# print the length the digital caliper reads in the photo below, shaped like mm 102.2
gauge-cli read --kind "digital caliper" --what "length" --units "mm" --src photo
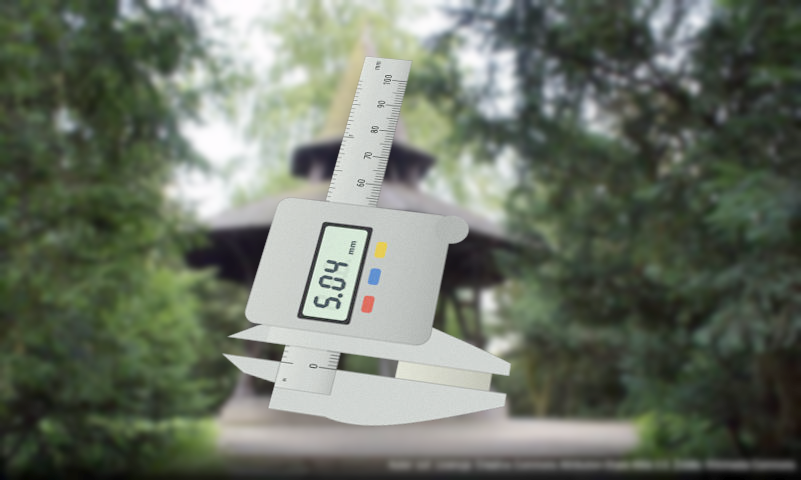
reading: mm 5.04
